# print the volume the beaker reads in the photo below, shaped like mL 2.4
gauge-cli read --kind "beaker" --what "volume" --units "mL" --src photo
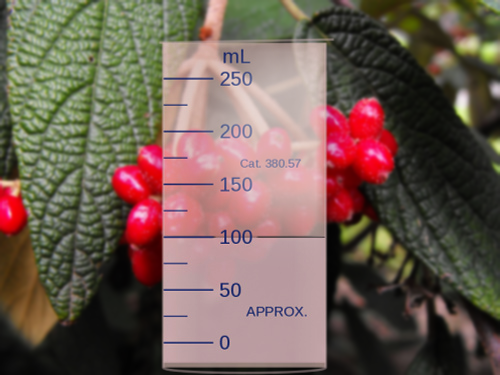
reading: mL 100
